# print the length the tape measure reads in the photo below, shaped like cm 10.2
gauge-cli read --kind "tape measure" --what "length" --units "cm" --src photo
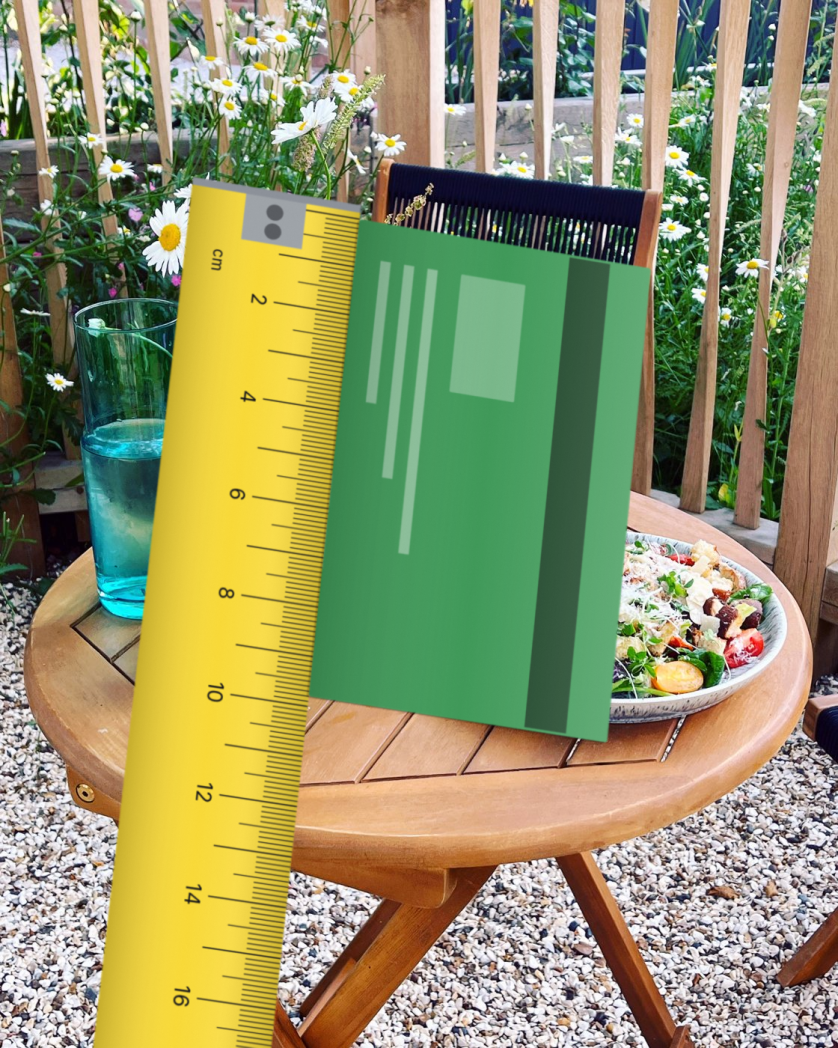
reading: cm 9.8
